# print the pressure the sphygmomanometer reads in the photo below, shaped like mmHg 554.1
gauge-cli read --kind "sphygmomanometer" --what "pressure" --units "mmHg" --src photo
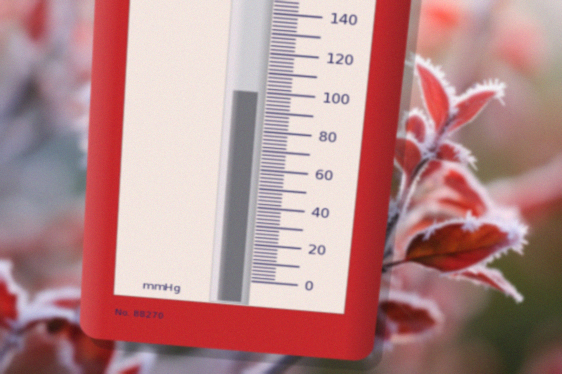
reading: mmHg 100
